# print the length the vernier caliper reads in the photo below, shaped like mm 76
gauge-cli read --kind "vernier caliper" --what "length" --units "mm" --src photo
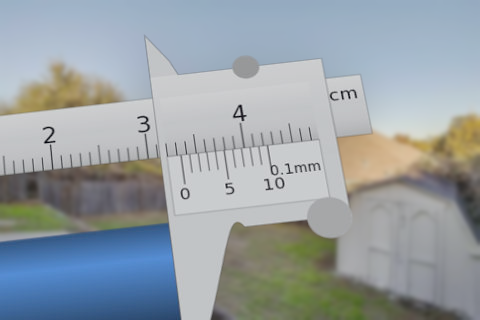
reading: mm 33.4
